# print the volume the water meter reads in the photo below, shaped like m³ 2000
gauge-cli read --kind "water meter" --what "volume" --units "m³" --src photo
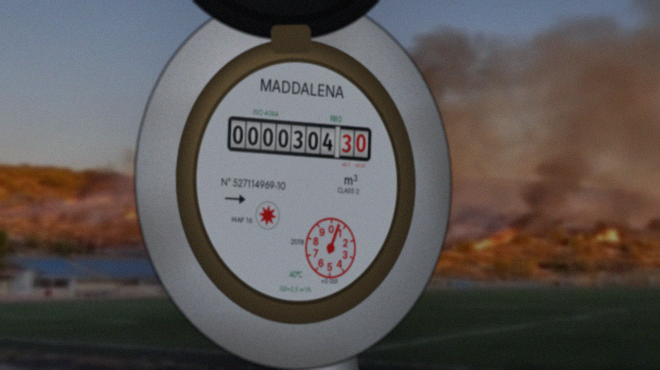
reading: m³ 304.300
